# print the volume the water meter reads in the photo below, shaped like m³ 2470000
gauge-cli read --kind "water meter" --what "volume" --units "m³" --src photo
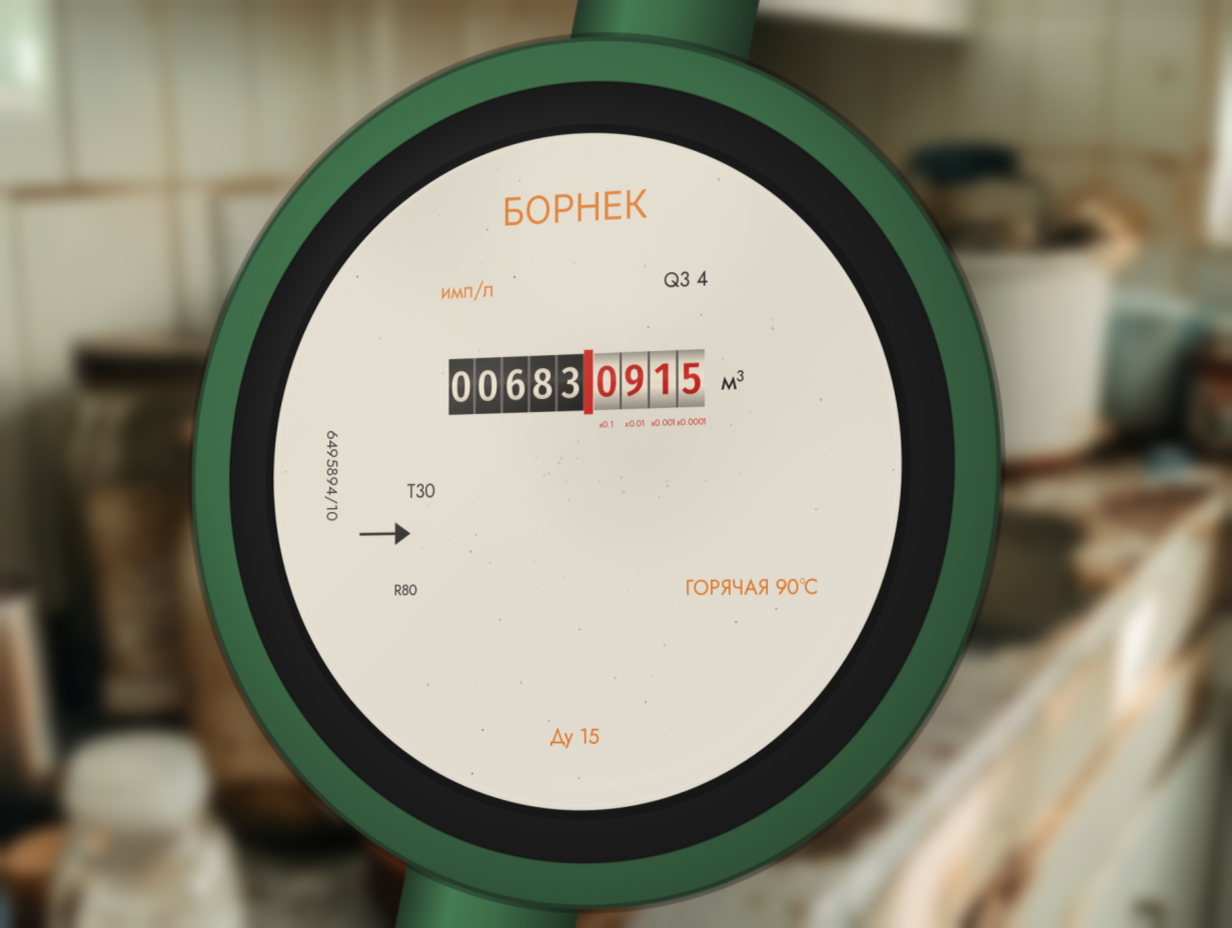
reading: m³ 683.0915
